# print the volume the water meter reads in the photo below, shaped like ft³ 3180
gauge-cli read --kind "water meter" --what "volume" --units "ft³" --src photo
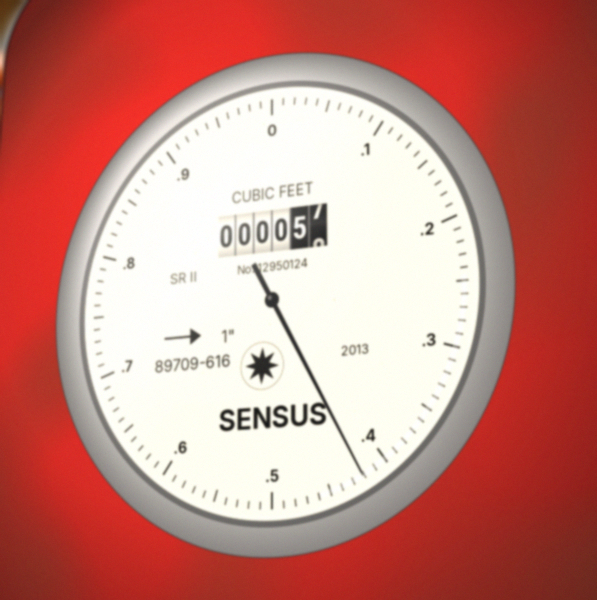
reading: ft³ 57.42
